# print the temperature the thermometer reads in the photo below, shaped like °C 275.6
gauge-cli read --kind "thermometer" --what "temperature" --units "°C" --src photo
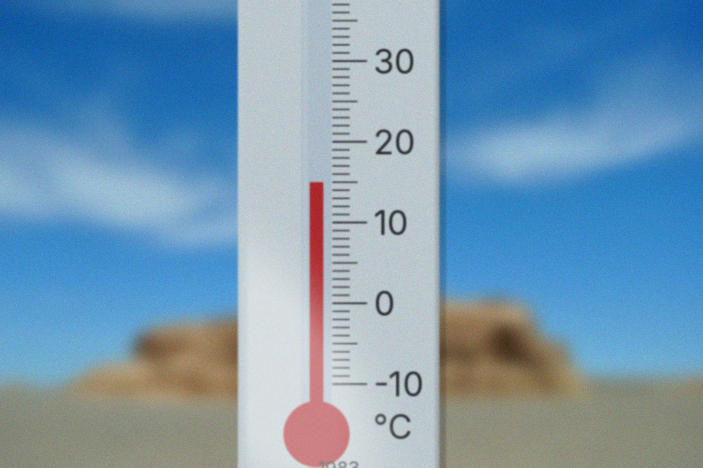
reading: °C 15
